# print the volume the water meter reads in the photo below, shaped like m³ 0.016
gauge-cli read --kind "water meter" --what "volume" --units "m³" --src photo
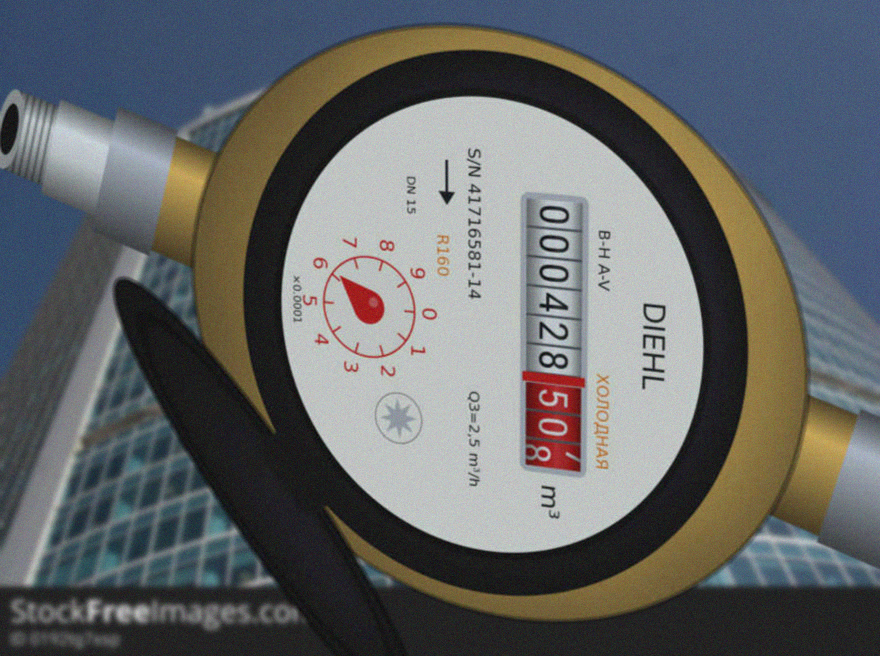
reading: m³ 428.5076
